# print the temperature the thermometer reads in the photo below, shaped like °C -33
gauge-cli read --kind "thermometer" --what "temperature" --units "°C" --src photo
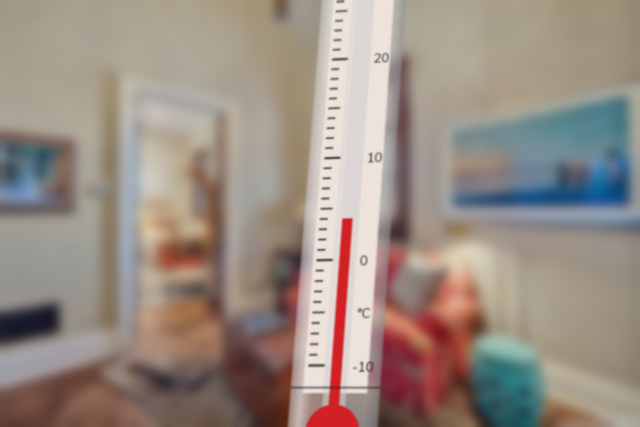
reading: °C 4
